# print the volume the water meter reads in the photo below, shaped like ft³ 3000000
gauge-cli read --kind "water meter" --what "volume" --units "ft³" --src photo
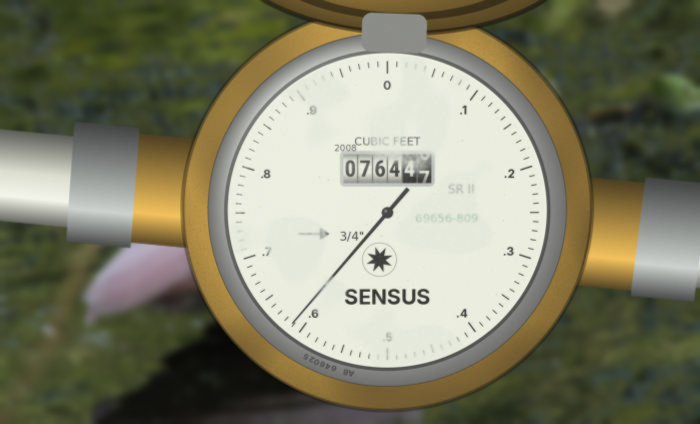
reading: ft³ 76446.61
